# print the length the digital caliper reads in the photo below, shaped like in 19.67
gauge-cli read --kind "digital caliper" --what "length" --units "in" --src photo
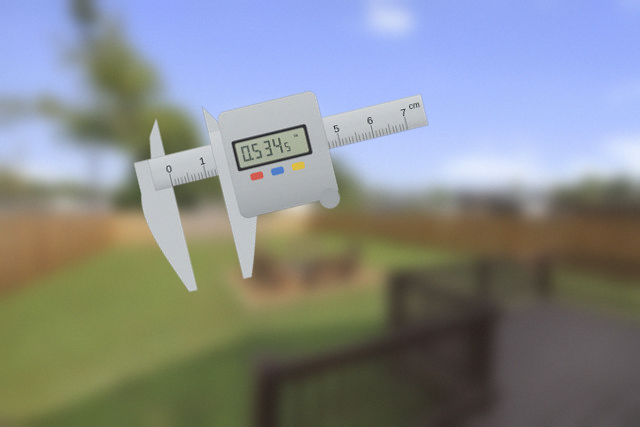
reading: in 0.5345
